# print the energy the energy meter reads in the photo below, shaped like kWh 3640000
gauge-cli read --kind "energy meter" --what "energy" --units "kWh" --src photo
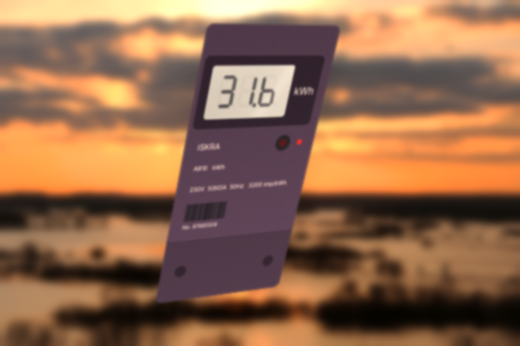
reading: kWh 31.6
